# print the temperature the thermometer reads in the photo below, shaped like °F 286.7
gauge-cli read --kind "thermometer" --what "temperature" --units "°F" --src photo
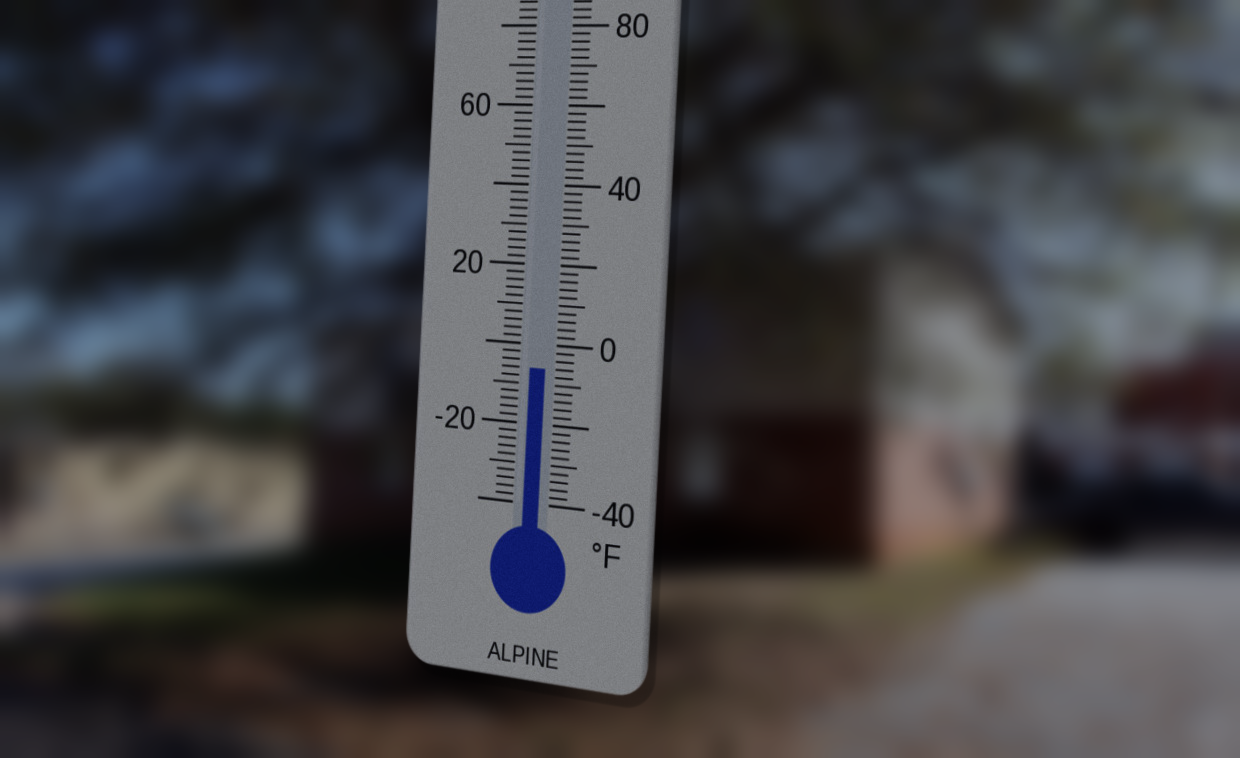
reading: °F -6
